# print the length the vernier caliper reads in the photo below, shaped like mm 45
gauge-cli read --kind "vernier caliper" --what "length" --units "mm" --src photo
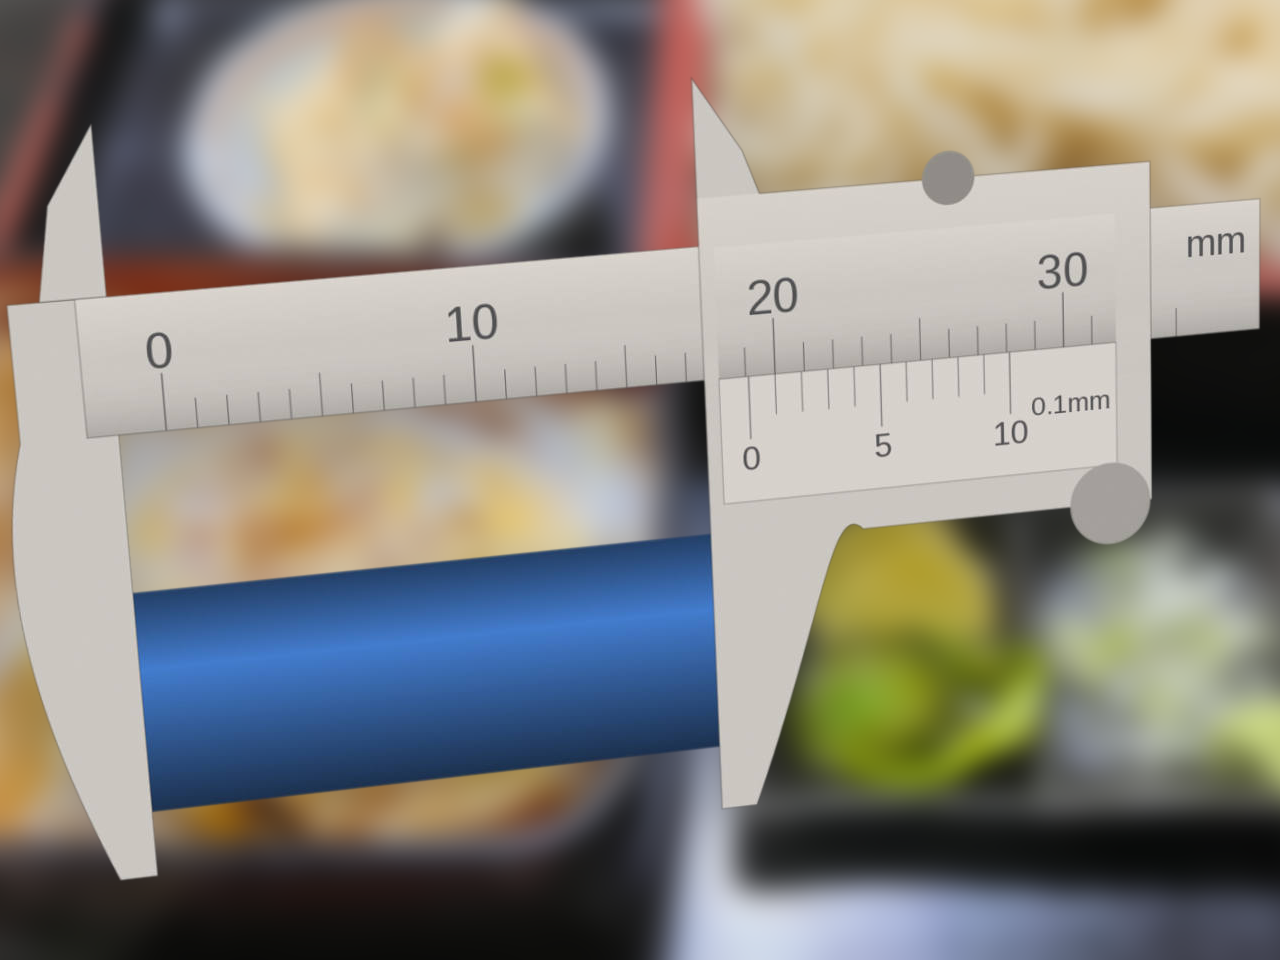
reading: mm 19.1
